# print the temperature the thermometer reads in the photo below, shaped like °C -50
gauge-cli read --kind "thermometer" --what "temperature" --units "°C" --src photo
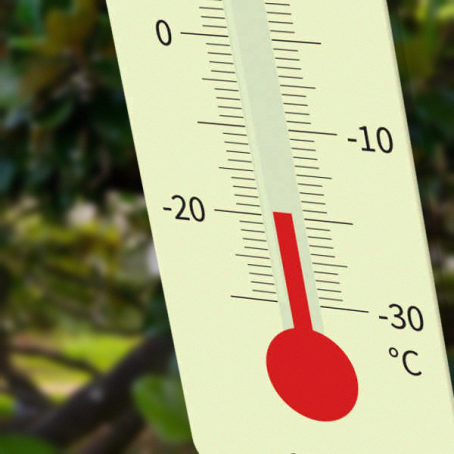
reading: °C -19.5
